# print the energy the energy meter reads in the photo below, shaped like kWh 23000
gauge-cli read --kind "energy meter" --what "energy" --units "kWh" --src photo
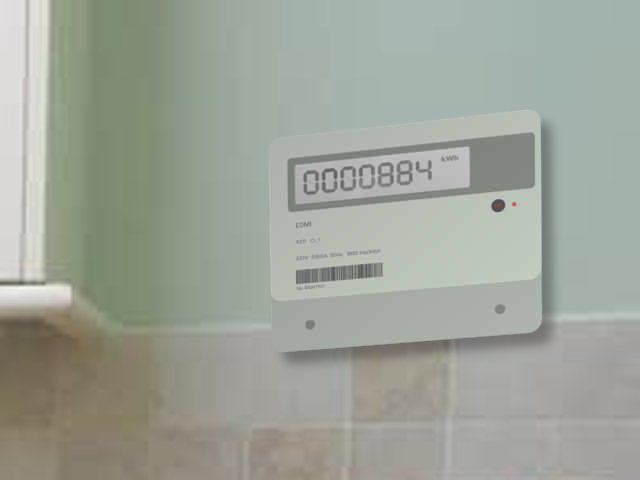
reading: kWh 884
